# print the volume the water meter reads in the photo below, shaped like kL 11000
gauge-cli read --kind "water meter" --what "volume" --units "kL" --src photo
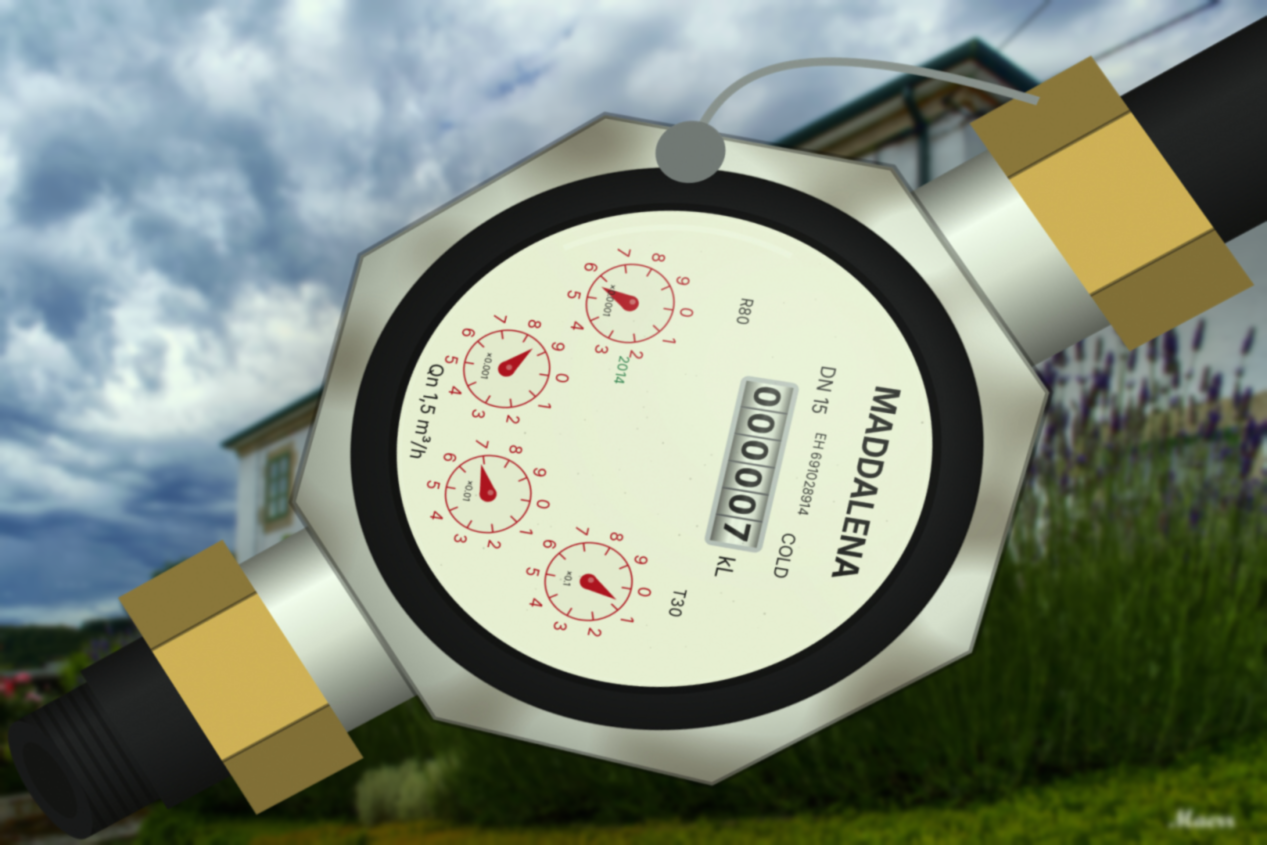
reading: kL 7.0685
